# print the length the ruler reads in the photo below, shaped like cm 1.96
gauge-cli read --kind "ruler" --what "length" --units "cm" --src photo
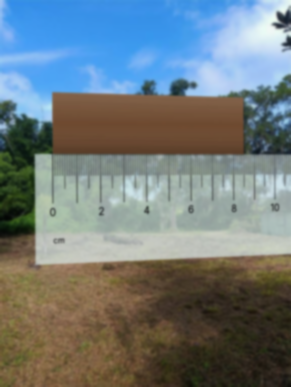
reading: cm 8.5
